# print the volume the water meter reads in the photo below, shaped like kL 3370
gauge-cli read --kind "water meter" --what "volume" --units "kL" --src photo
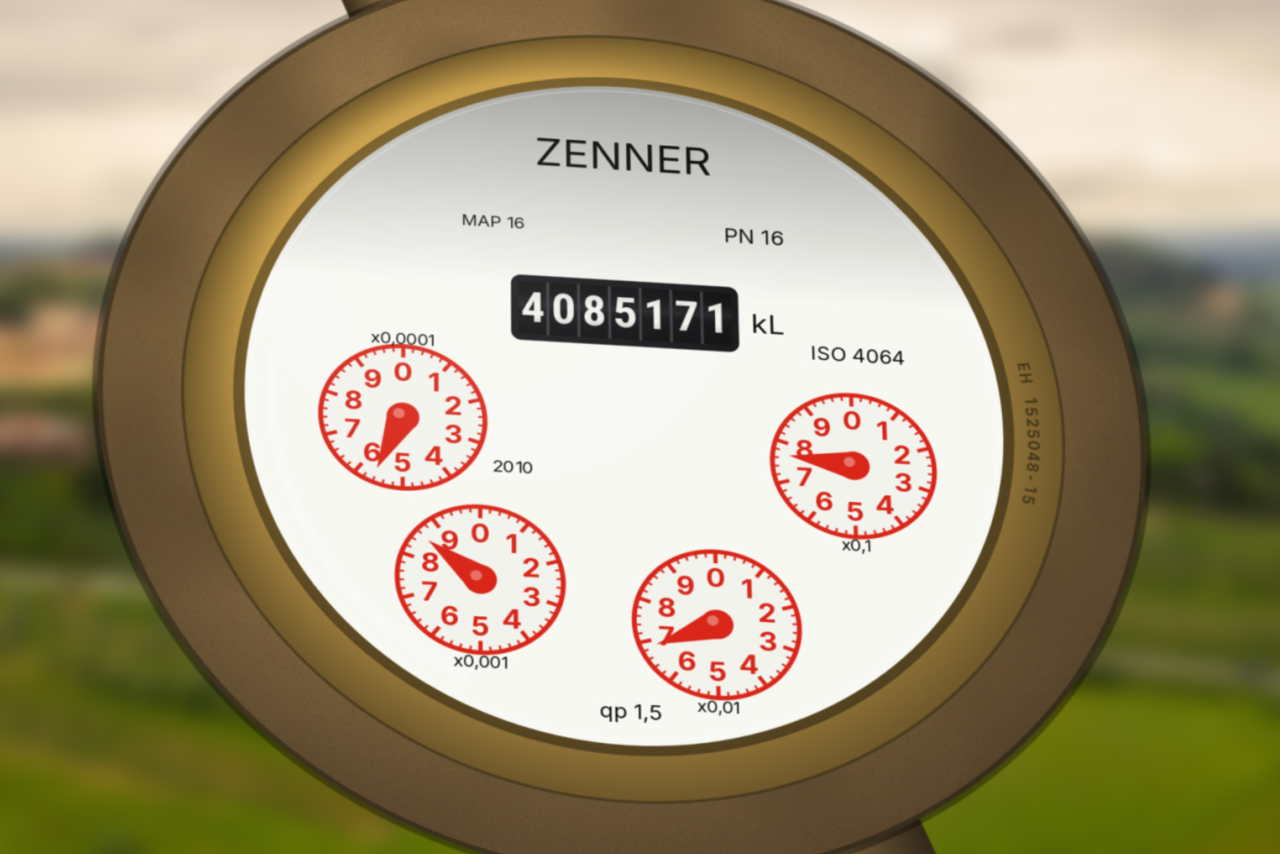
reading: kL 4085171.7685
